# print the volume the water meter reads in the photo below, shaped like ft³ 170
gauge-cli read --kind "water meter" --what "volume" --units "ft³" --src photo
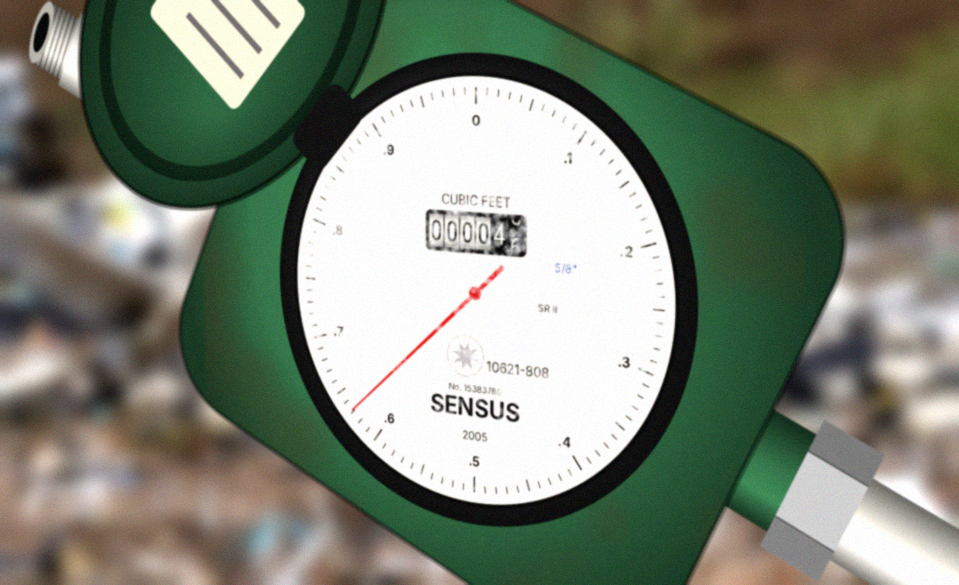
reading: ft³ 45.63
